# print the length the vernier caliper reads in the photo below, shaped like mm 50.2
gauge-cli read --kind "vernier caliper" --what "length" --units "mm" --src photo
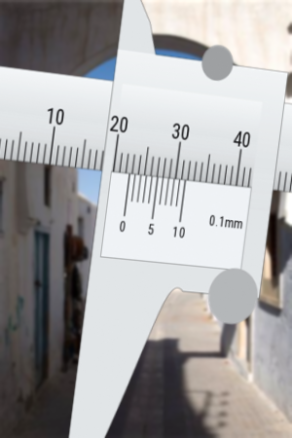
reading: mm 22.6
